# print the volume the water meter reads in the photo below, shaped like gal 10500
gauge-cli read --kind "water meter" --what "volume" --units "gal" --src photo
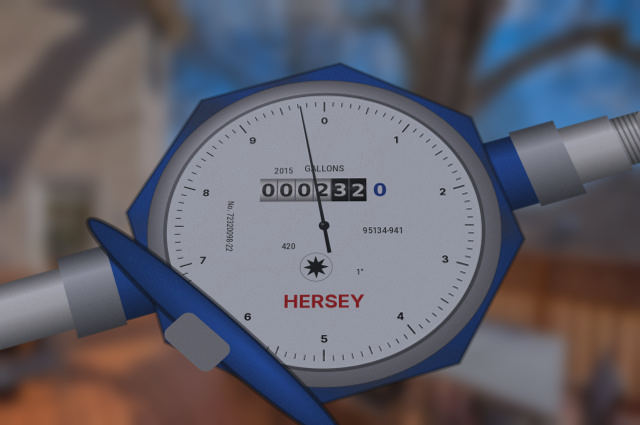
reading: gal 2319.7
